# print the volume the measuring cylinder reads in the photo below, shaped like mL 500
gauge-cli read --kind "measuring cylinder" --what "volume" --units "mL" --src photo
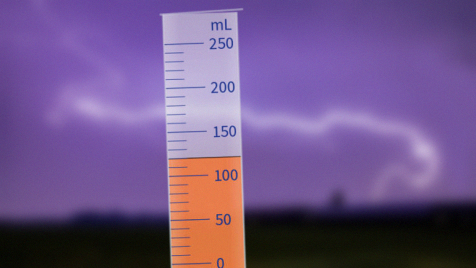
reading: mL 120
